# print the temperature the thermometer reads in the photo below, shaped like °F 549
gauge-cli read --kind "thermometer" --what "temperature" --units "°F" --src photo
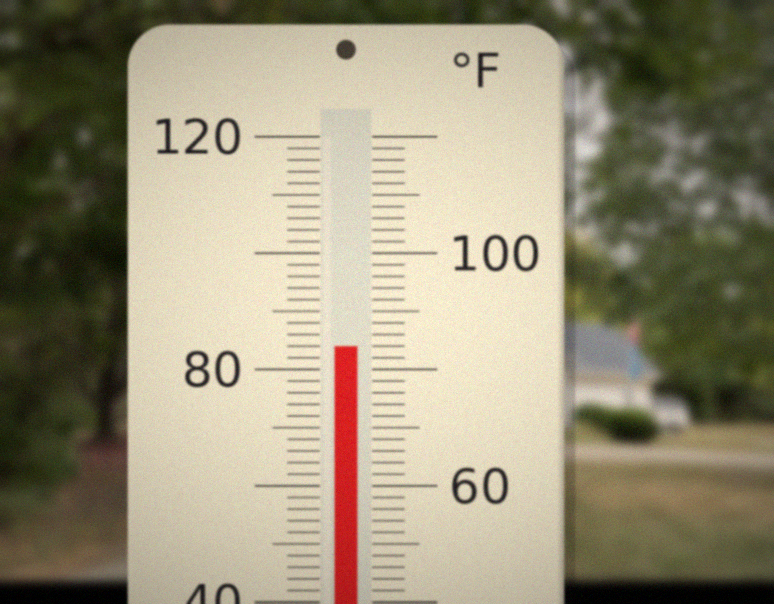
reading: °F 84
